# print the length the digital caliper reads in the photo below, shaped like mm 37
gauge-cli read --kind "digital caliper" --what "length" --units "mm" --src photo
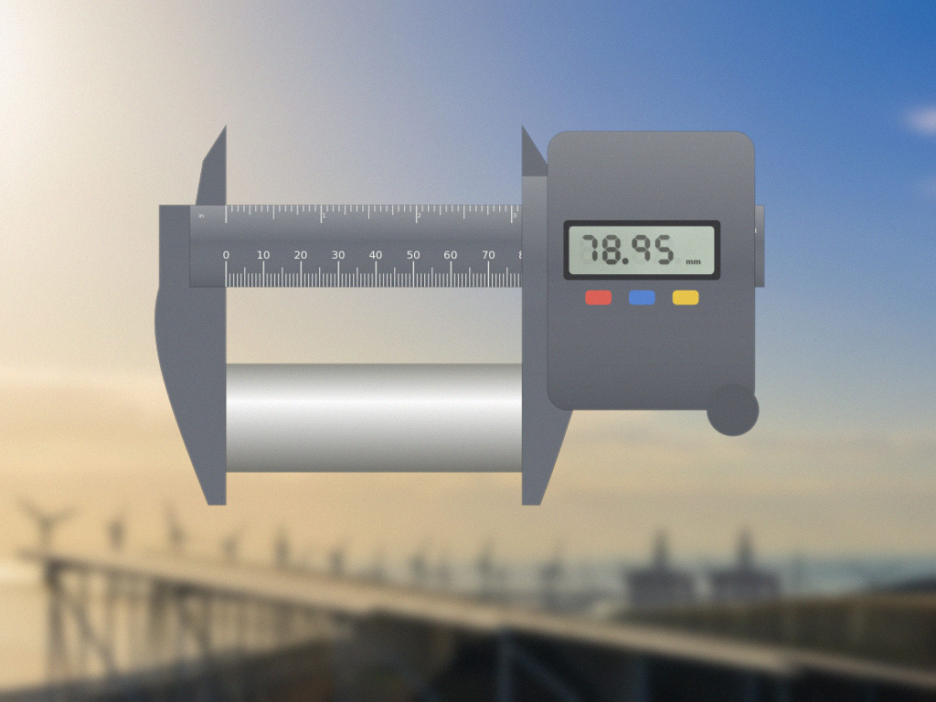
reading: mm 78.95
